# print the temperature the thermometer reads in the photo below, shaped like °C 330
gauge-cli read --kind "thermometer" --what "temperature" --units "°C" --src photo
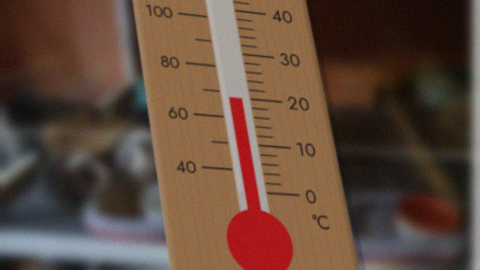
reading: °C 20
